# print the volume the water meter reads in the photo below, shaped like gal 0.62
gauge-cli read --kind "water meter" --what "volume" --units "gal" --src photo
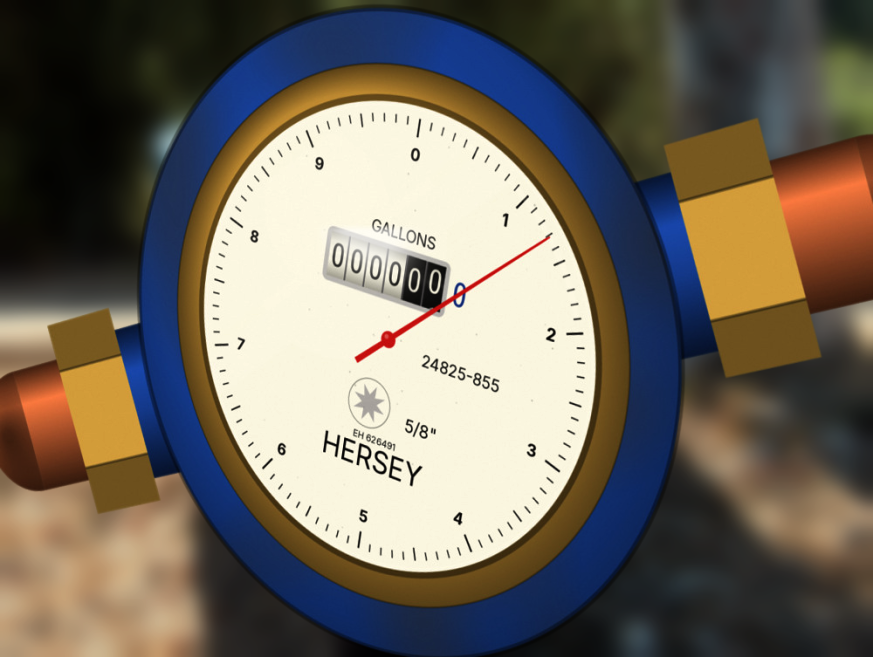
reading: gal 1.3
